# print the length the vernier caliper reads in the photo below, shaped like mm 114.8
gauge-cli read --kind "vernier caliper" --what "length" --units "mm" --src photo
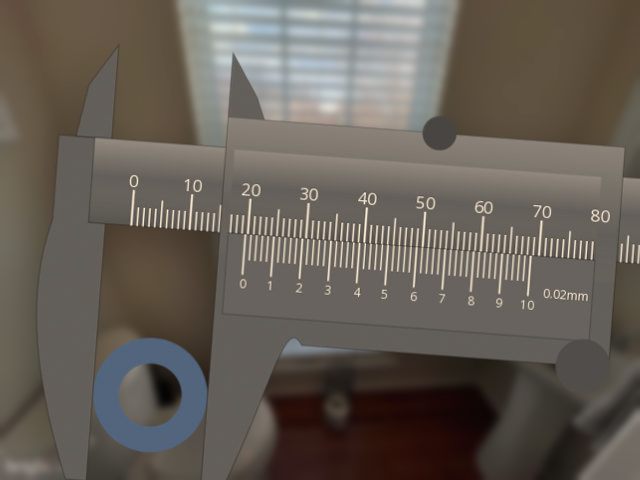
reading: mm 19.6
